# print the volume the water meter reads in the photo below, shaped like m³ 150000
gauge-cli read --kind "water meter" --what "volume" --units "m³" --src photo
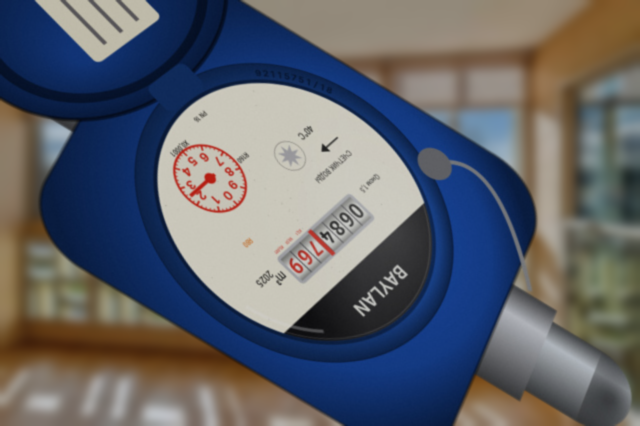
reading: m³ 684.7692
